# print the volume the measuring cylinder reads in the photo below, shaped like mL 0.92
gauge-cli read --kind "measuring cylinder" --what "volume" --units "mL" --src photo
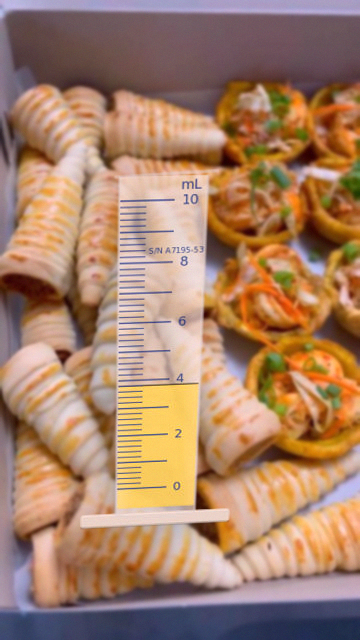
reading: mL 3.8
